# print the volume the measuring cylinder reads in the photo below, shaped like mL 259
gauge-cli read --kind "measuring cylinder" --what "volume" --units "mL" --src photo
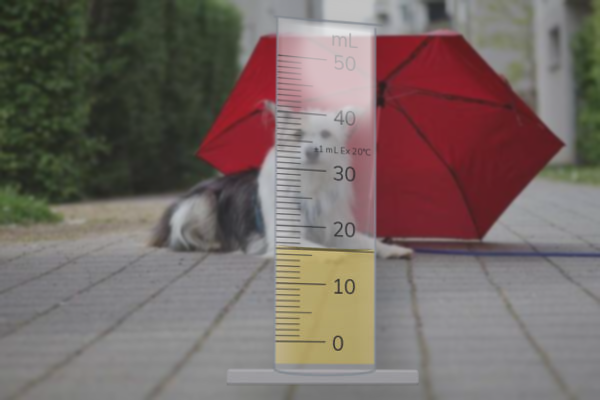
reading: mL 16
